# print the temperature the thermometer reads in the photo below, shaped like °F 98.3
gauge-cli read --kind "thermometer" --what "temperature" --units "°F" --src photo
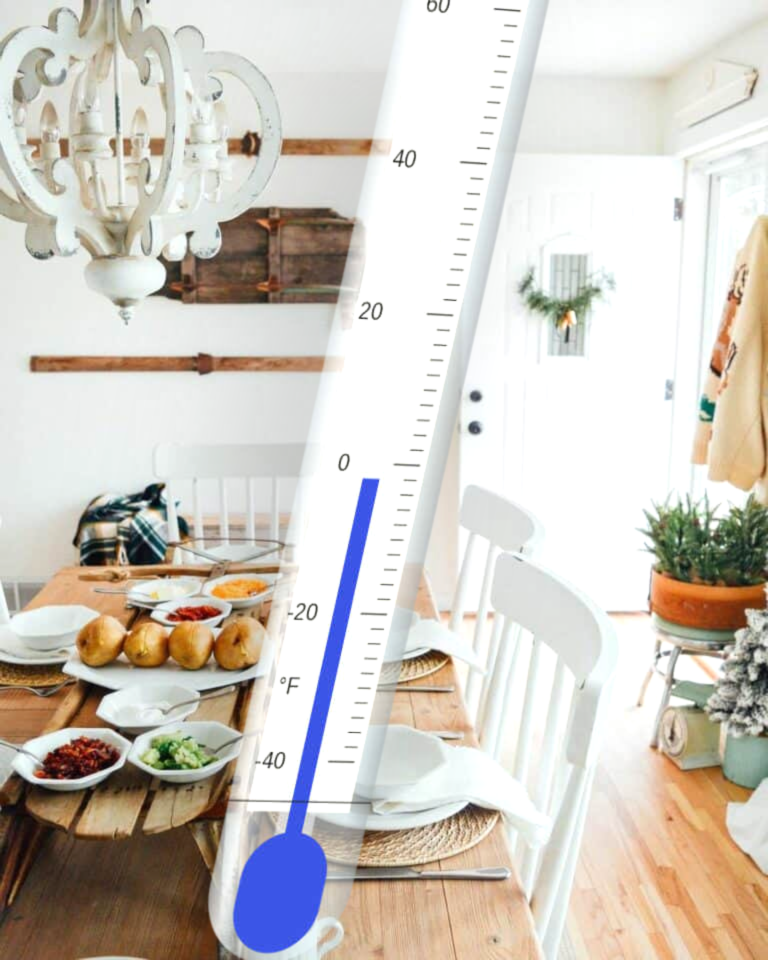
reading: °F -2
